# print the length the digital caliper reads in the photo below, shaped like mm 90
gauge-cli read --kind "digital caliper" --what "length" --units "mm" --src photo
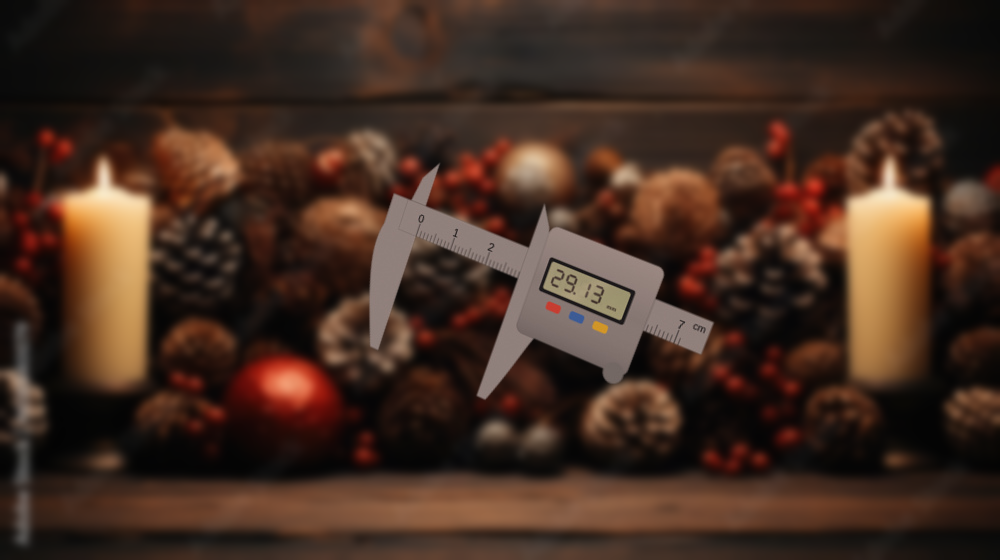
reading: mm 29.13
